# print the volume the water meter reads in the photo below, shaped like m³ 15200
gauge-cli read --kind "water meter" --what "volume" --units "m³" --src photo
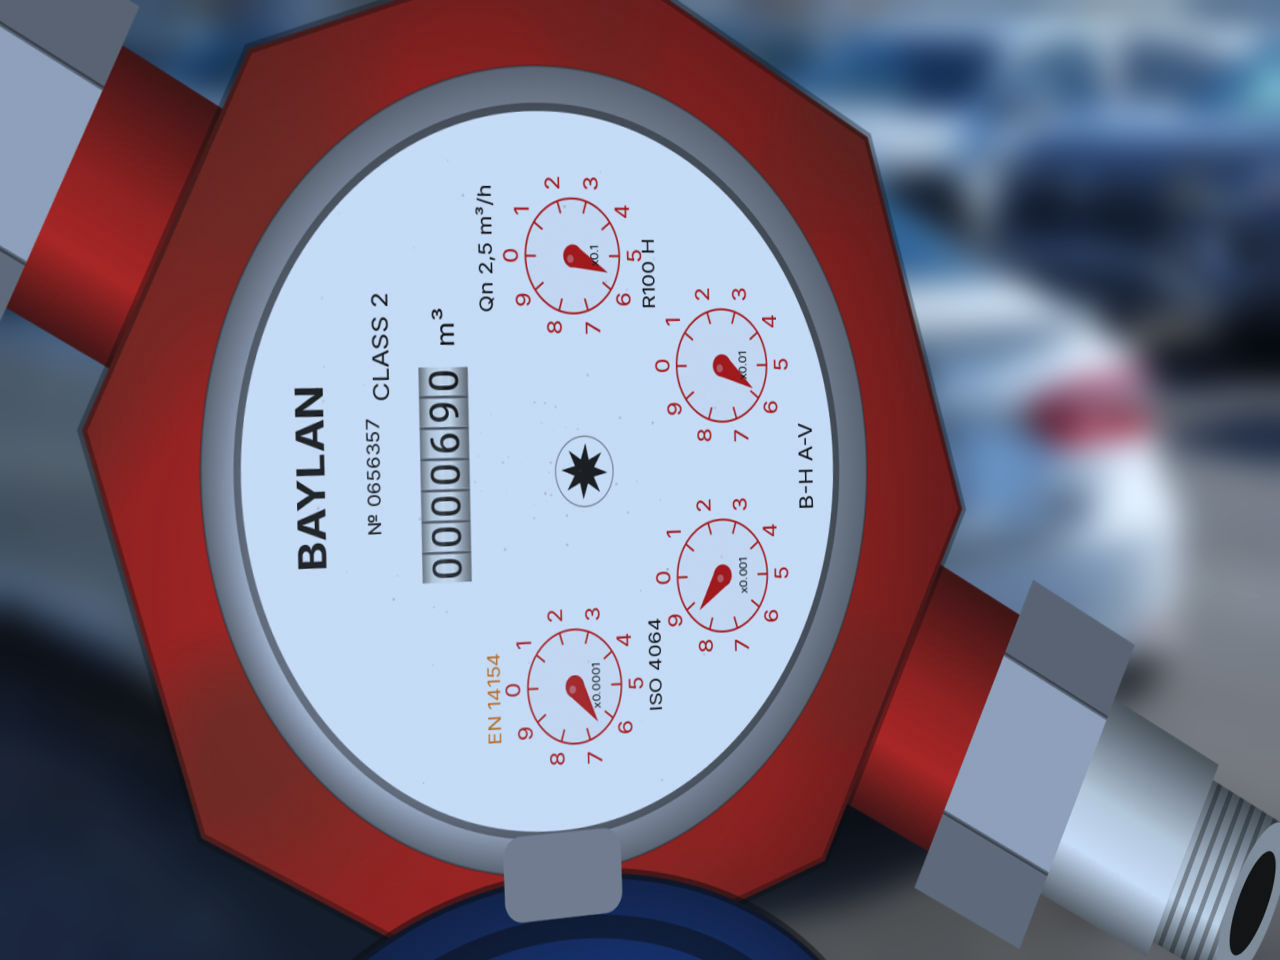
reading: m³ 690.5586
